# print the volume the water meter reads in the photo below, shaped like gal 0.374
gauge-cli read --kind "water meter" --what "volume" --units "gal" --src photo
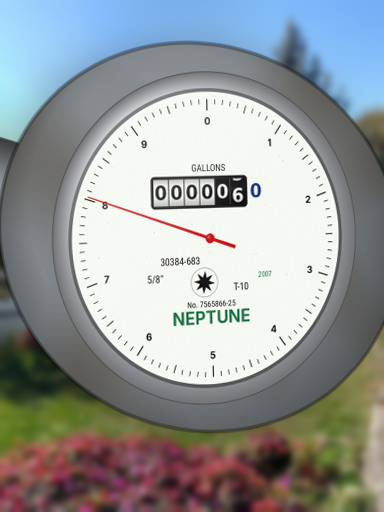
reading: gal 58.0
